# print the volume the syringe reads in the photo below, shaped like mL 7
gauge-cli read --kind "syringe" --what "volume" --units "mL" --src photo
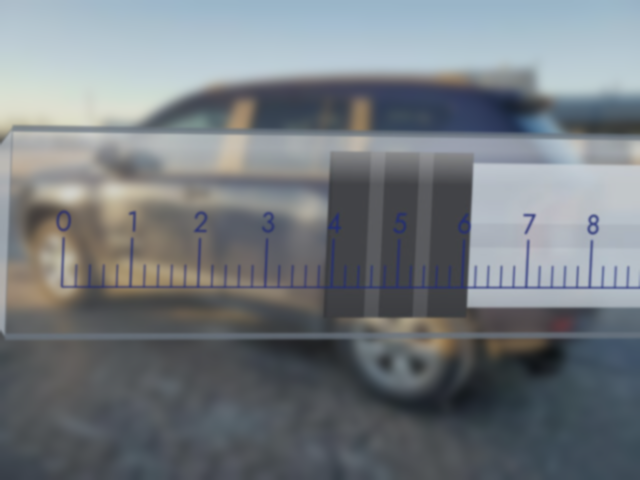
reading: mL 3.9
